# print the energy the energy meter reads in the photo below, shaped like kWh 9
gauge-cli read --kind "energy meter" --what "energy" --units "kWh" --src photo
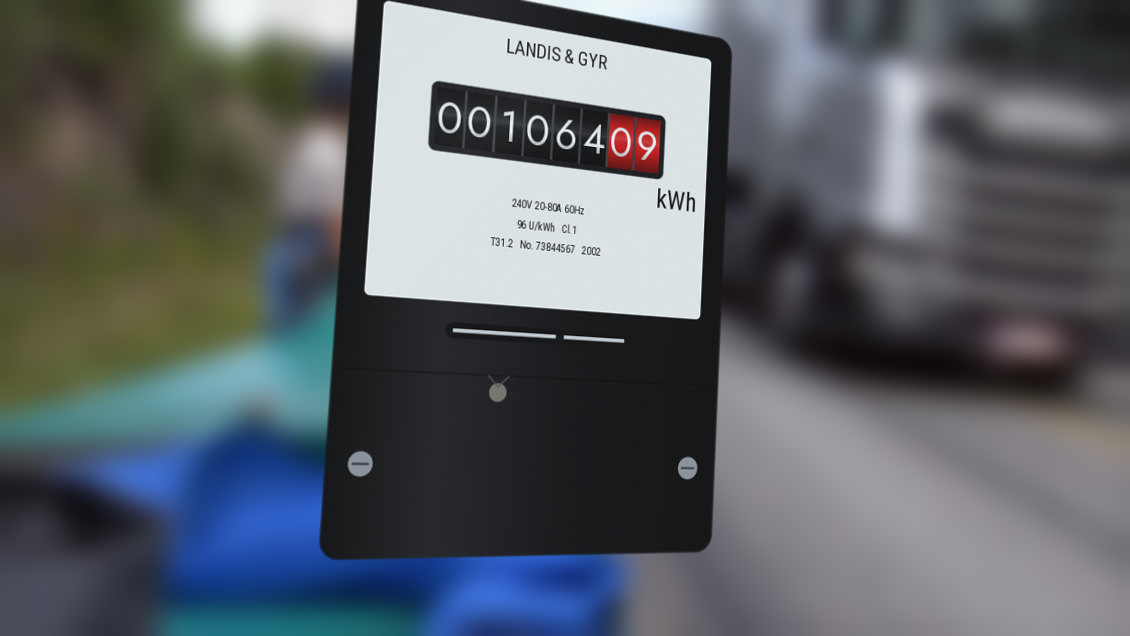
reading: kWh 1064.09
